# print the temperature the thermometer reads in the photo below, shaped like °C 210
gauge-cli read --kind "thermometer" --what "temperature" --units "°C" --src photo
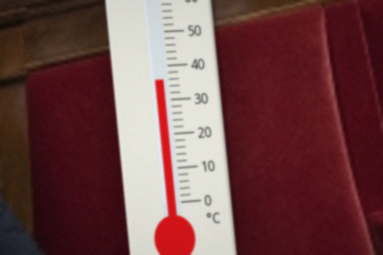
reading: °C 36
